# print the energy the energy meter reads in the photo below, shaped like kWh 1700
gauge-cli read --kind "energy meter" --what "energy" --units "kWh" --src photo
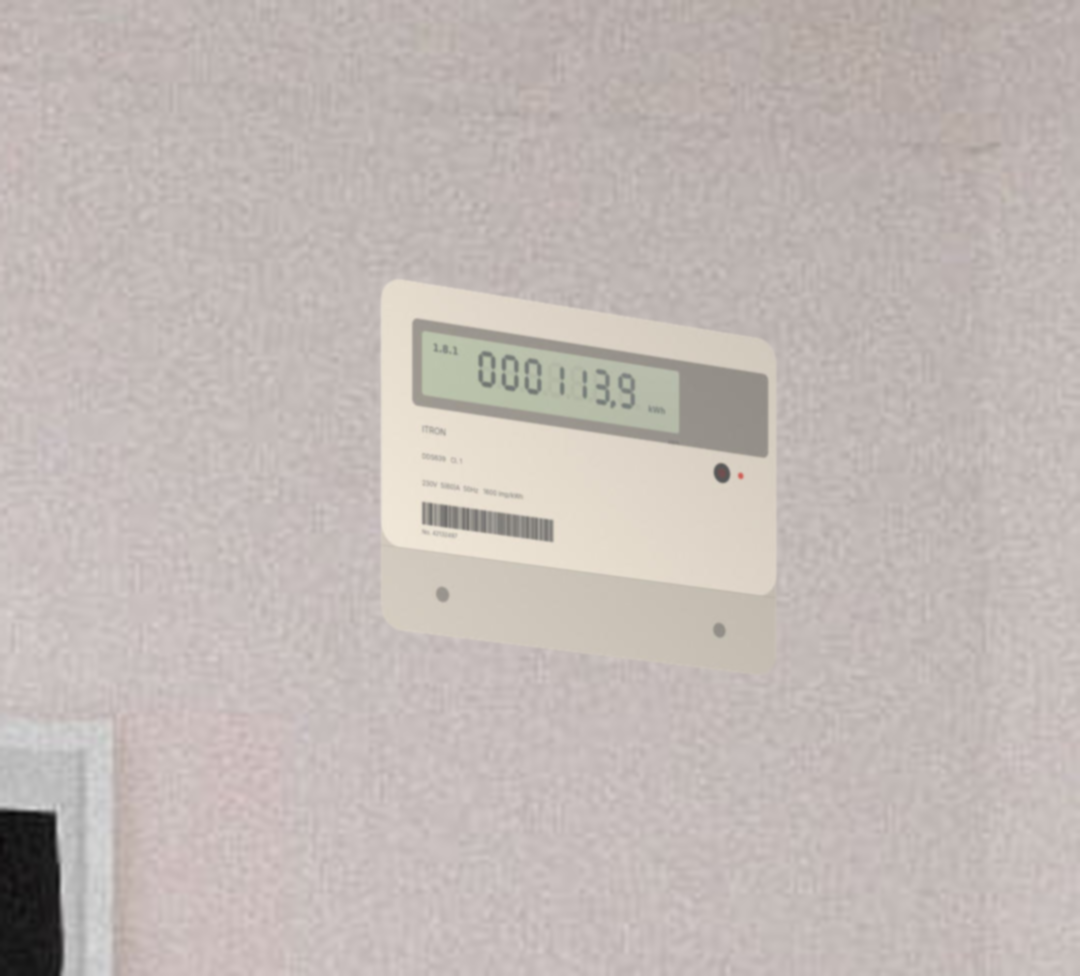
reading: kWh 113.9
